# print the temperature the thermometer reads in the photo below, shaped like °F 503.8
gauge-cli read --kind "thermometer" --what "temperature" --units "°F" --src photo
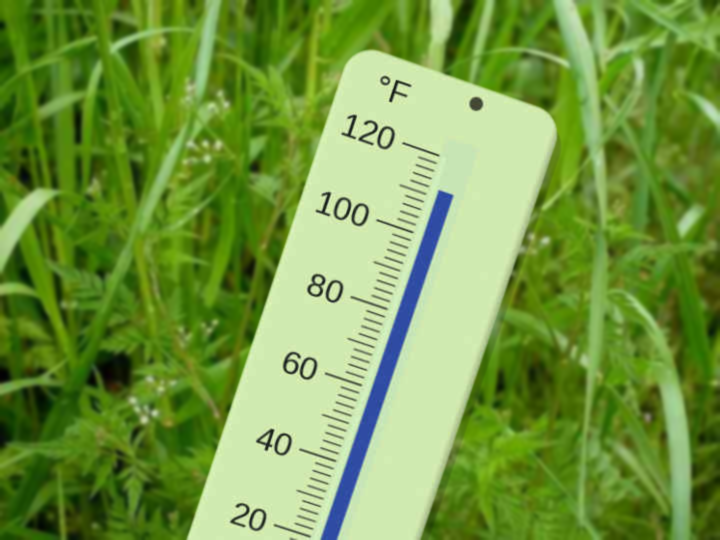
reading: °F 112
